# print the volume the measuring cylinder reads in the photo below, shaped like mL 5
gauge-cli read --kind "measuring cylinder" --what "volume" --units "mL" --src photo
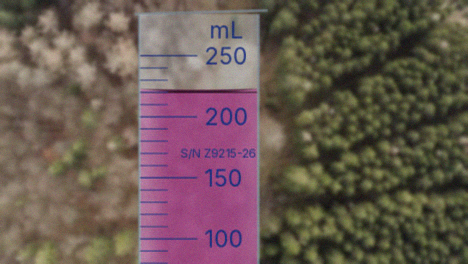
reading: mL 220
